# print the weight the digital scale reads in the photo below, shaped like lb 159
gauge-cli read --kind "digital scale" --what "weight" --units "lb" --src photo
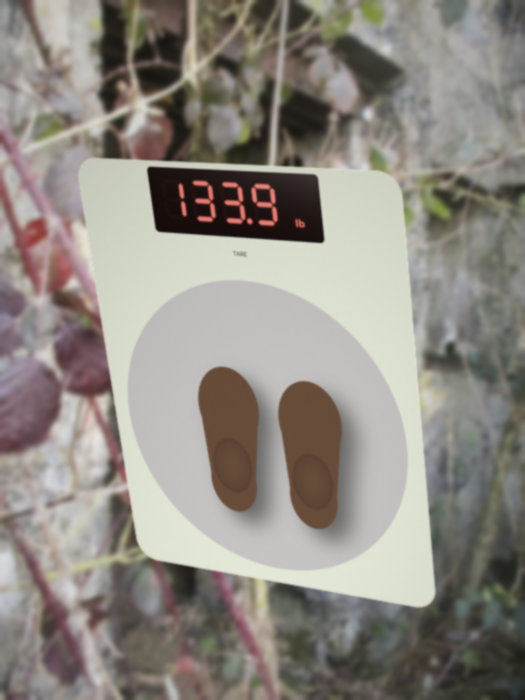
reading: lb 133.9
